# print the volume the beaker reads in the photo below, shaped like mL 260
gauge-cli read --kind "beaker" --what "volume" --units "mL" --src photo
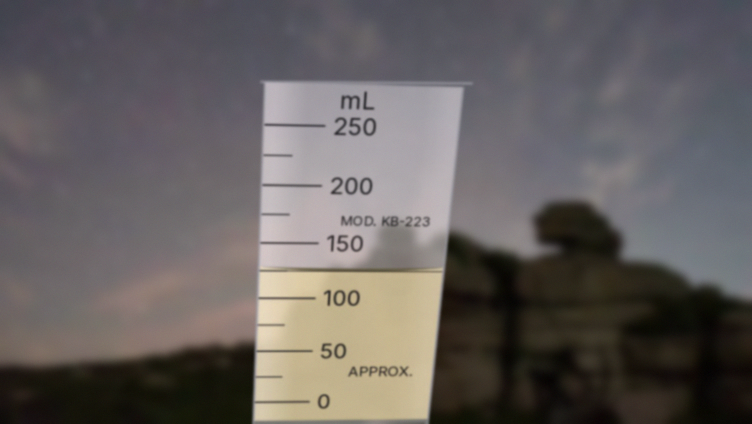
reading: mL 125
